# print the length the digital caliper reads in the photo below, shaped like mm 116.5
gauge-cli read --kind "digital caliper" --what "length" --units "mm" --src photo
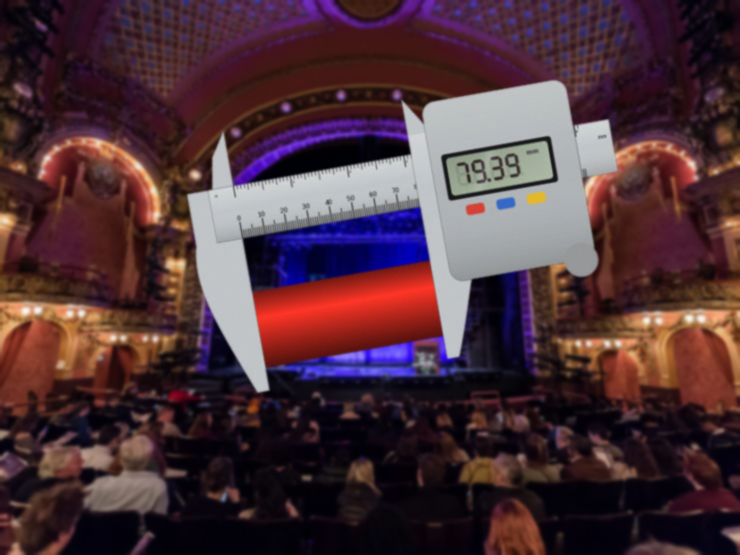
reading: mm 79.39
